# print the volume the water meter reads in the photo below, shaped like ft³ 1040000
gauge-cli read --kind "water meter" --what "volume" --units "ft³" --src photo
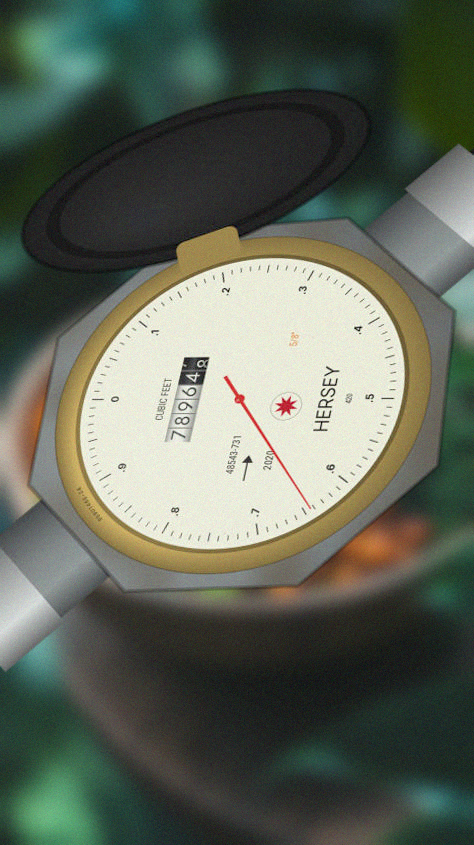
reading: ft³ 789647.64
